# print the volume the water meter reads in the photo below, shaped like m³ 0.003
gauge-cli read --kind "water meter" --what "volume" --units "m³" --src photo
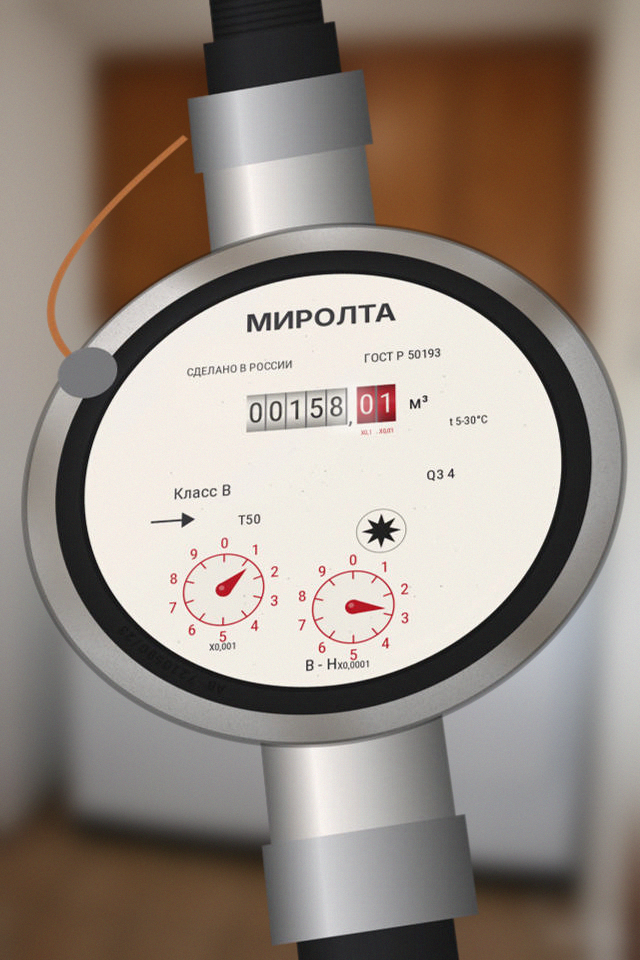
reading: m³ 158.0112
